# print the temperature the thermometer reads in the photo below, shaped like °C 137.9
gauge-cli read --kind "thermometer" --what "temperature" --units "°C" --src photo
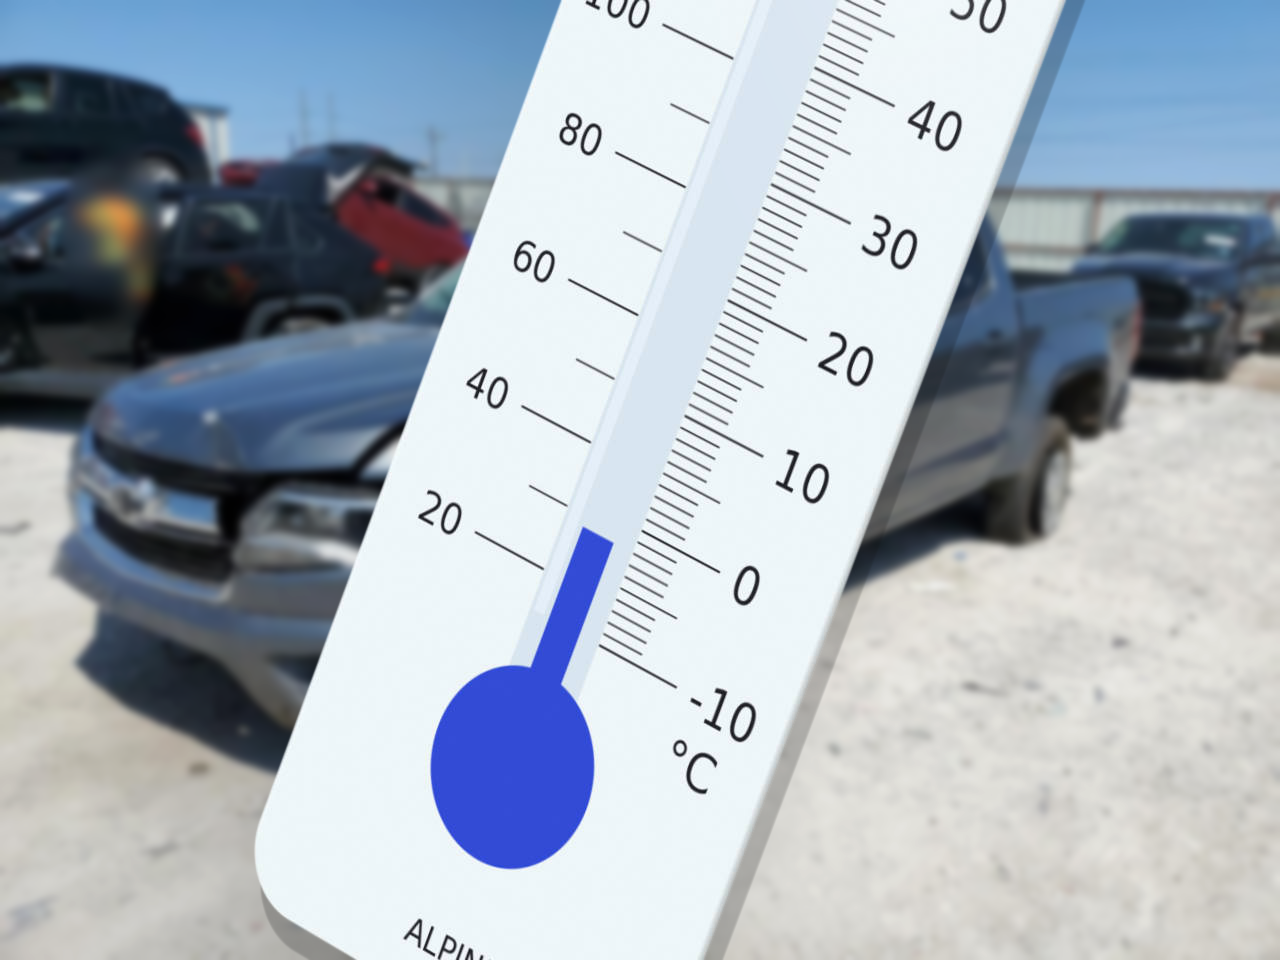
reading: °C -2
